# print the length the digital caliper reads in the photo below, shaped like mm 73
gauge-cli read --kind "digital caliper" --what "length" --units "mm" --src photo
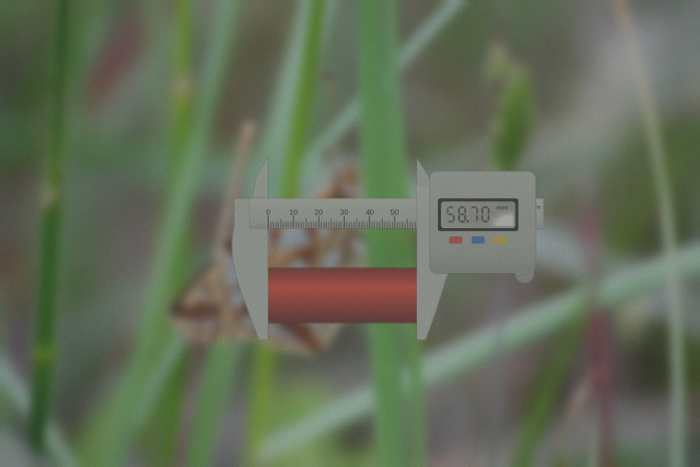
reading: mm 58.70
